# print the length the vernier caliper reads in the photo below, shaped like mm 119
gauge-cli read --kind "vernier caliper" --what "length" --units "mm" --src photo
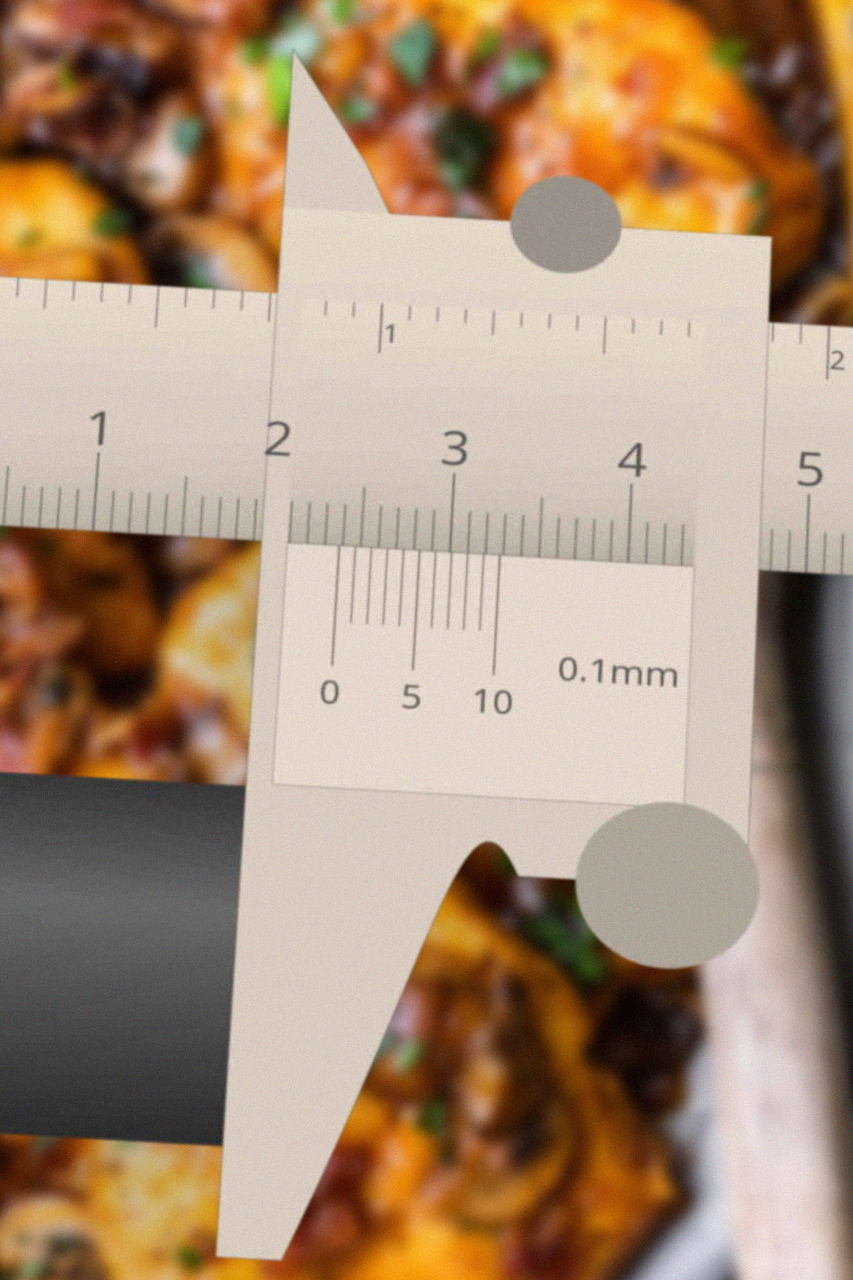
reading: mm 23.8
